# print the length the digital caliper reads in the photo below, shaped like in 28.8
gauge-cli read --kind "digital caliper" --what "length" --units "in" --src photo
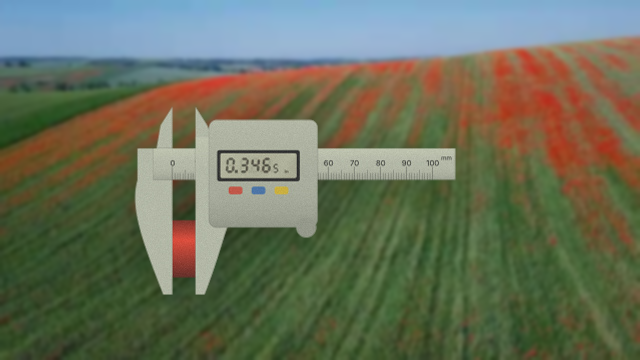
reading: in 0.3465
